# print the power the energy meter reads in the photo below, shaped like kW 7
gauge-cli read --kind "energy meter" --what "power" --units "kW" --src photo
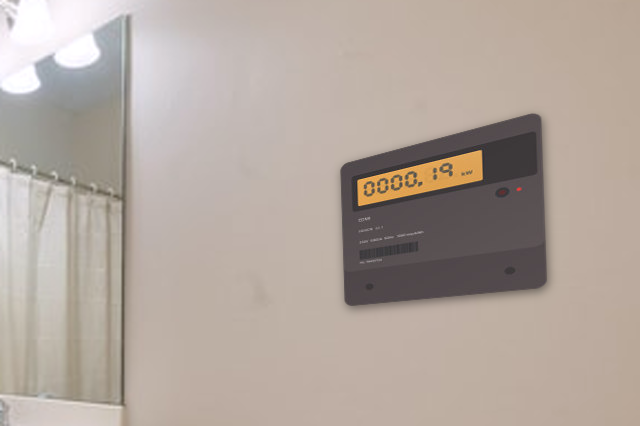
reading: kW 0.19
